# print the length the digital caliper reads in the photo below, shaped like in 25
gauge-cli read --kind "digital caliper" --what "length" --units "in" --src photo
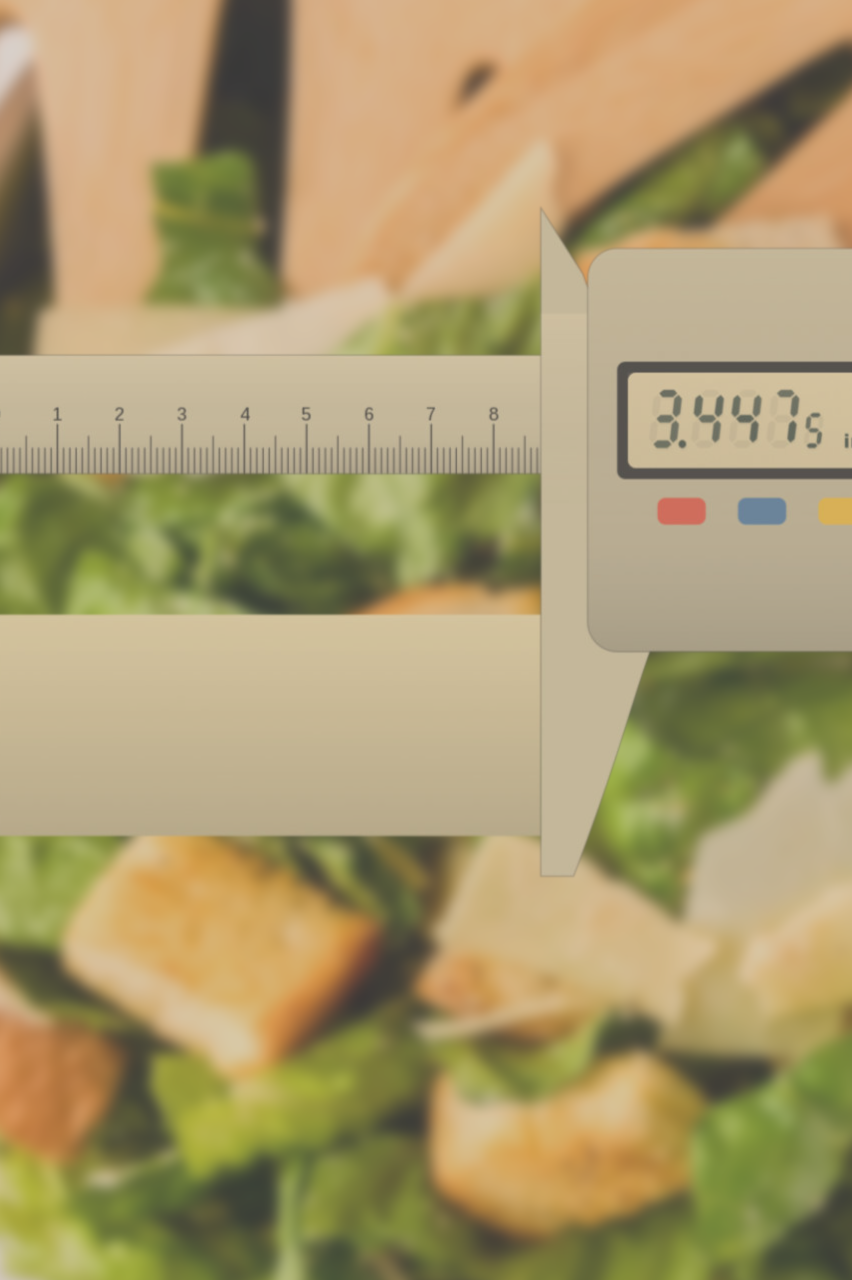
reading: in 3.4475
